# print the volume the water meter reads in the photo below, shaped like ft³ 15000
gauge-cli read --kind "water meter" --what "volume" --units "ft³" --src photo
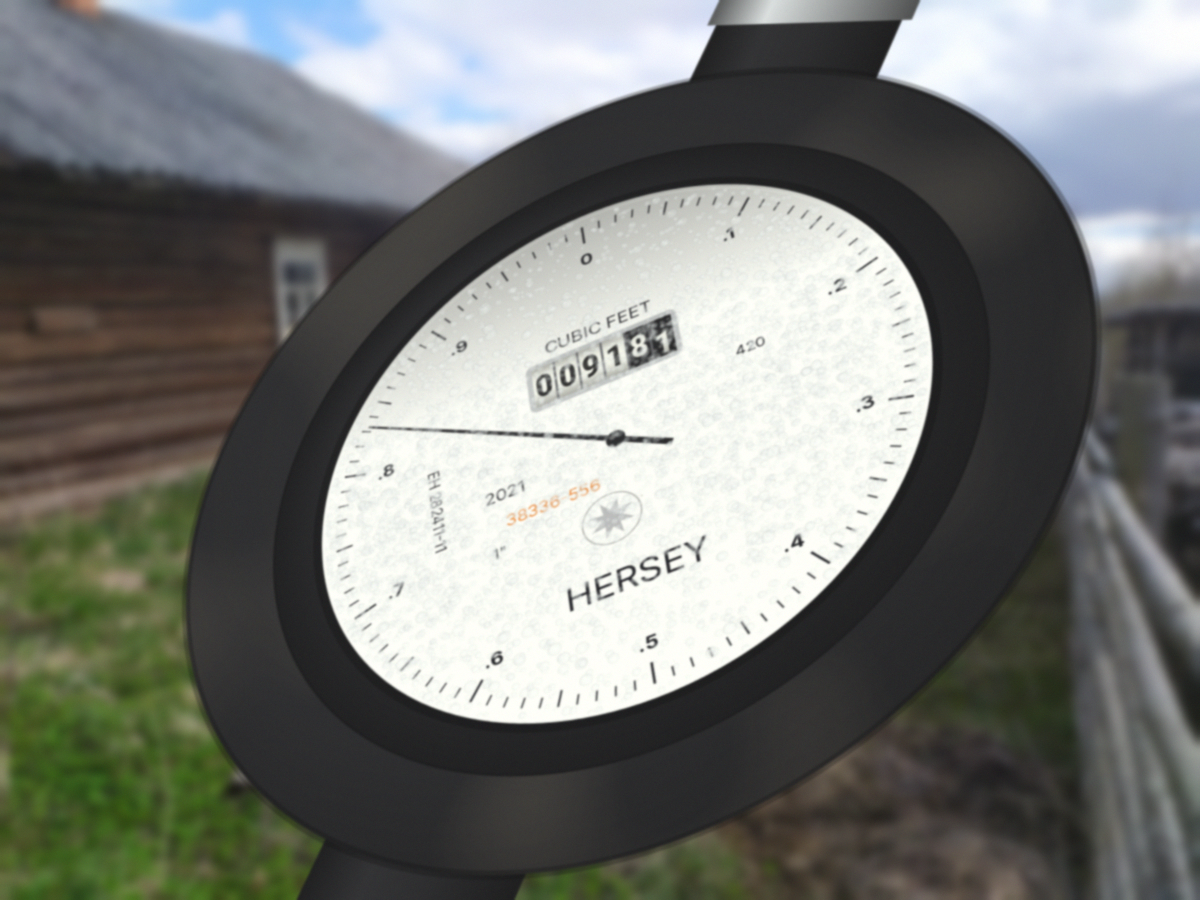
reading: ft³ 9180.83
